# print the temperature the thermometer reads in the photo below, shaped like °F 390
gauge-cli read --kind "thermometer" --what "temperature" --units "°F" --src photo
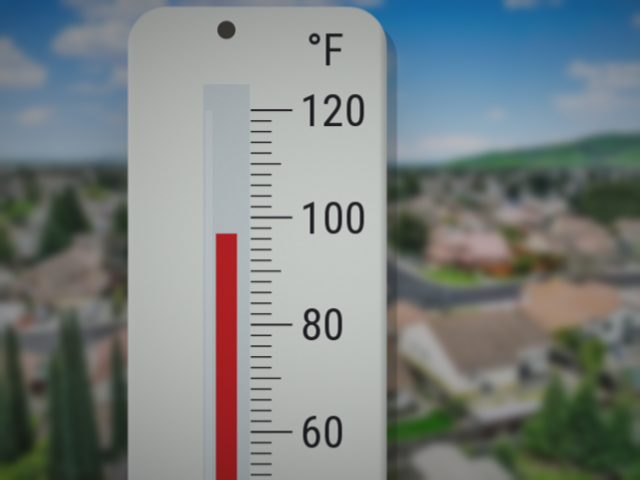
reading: °F 97
